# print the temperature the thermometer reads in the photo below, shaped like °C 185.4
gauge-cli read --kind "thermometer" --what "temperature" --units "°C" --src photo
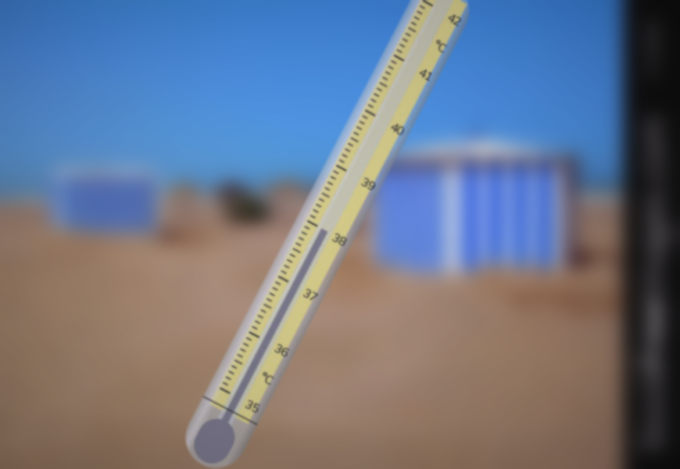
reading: °C 38
